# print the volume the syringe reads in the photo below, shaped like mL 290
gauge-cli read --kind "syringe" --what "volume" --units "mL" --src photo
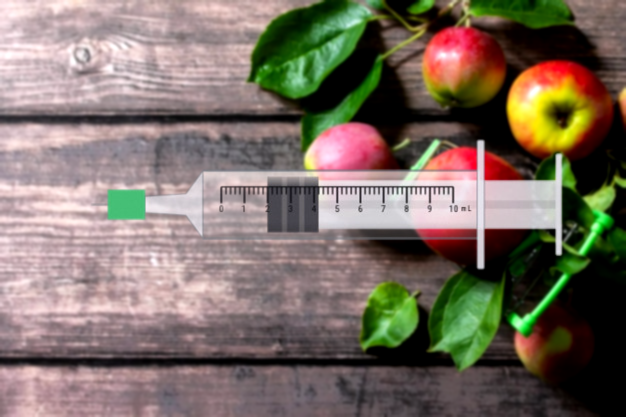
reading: mL 2
